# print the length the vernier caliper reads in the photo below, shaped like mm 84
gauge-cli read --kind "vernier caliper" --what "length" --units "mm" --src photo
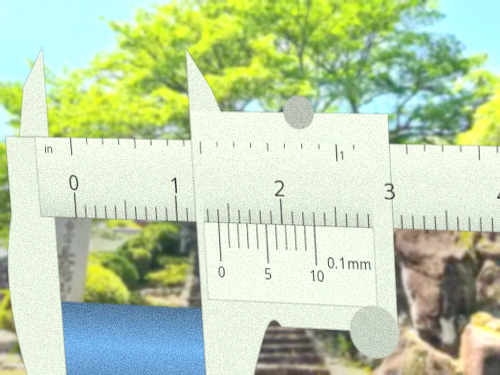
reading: mm 14.0
